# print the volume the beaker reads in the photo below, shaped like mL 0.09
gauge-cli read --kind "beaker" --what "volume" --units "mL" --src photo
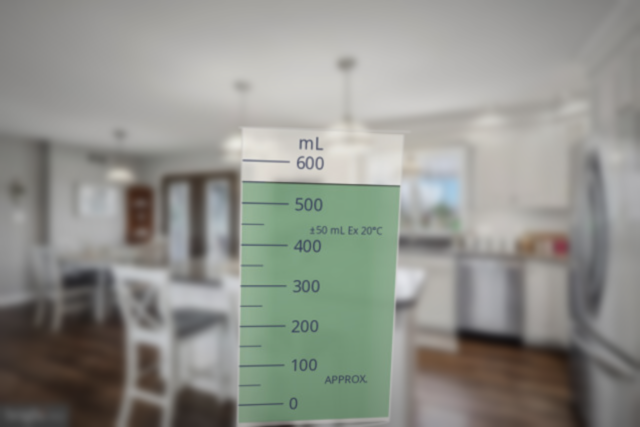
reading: mL 550
